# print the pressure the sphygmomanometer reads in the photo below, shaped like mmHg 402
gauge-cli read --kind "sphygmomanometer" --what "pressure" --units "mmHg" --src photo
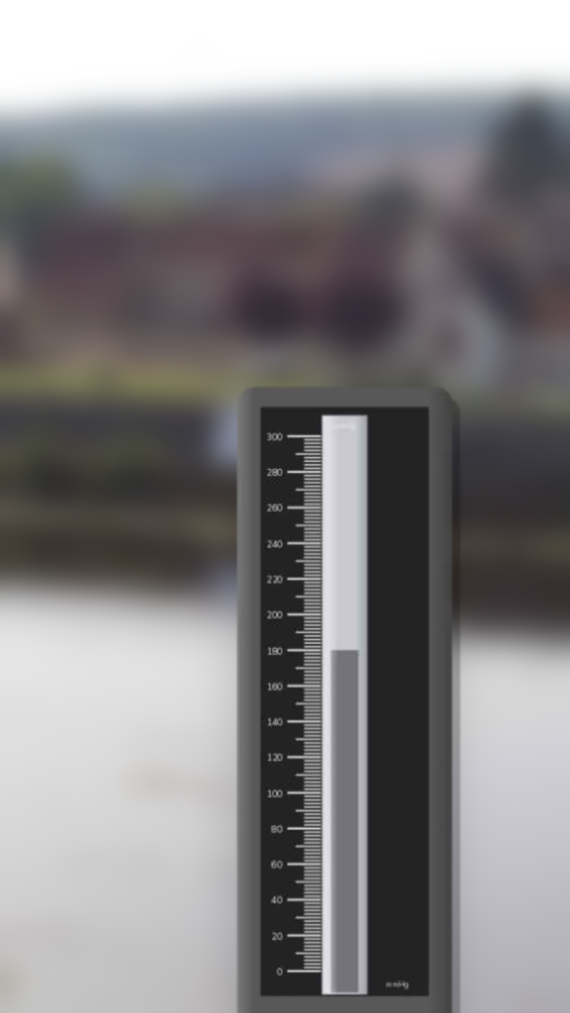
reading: mmHg 180
